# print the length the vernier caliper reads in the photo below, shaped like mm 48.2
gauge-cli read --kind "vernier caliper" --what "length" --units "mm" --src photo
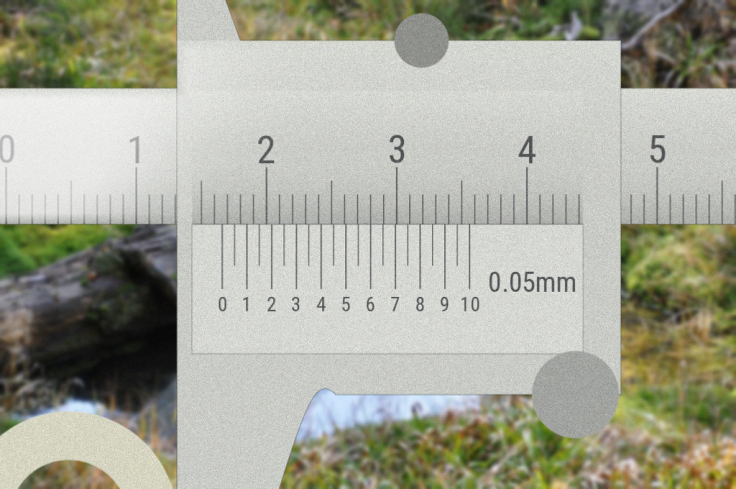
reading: mm 16.6
